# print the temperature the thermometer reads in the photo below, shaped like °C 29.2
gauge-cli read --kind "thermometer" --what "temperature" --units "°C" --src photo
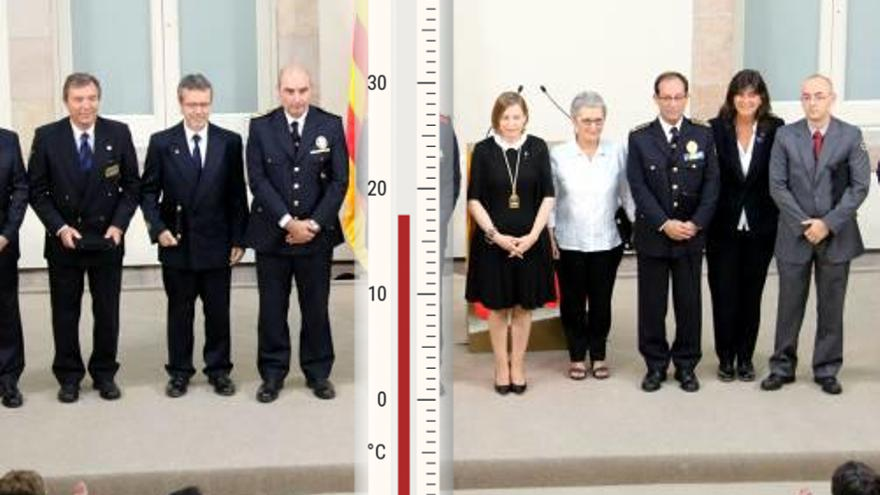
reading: °C 17.5
